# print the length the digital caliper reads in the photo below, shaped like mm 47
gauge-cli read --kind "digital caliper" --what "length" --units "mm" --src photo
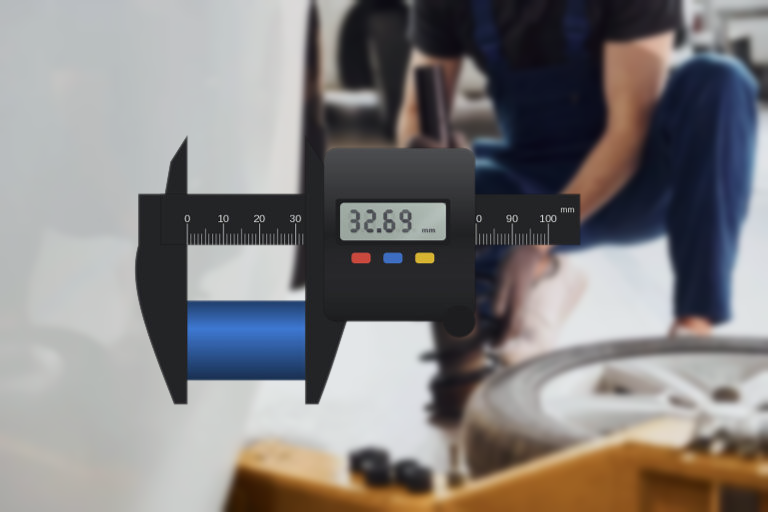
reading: mm 32.69
